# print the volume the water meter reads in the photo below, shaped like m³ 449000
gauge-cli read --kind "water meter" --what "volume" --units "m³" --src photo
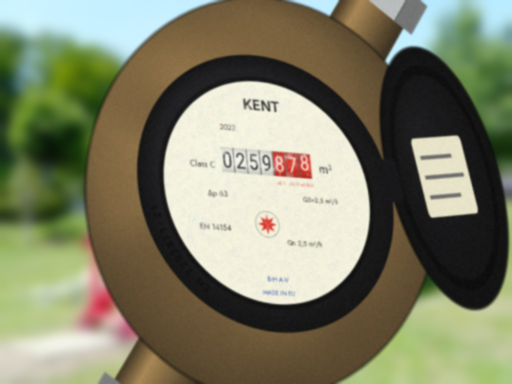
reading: m³ 259.878
